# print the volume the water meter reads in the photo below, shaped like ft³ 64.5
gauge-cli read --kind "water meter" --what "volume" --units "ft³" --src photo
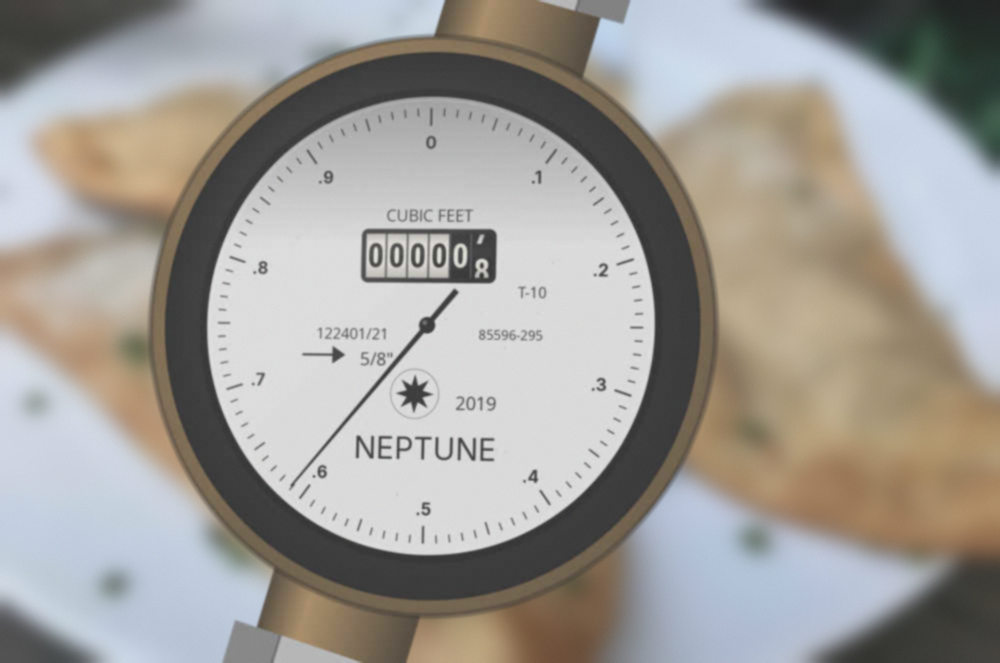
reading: ft³ 7.61
